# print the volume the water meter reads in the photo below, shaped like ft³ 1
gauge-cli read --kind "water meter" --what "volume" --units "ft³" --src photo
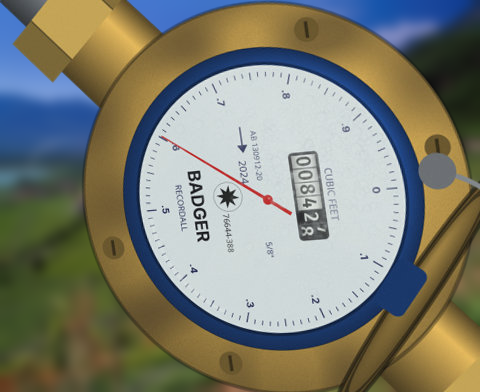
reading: ft³ 8427.60
